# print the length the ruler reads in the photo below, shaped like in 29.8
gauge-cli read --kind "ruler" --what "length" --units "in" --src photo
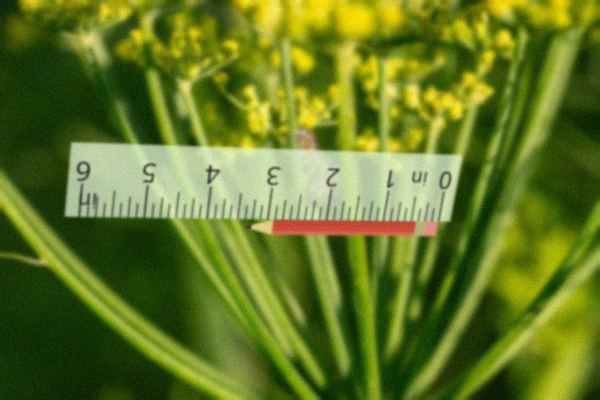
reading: in 3.375
